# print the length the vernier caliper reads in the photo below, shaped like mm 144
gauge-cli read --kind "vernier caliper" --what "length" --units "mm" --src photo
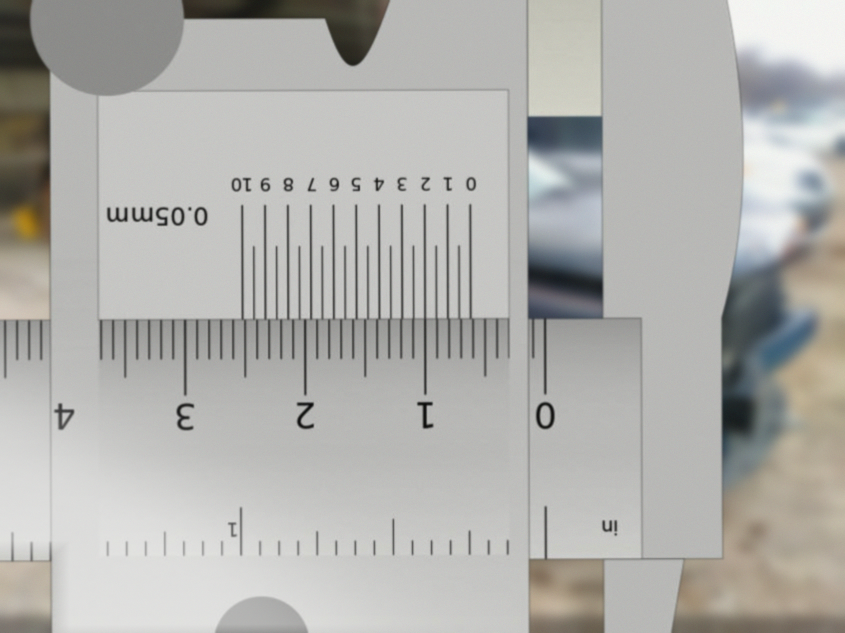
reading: mm 6.2
